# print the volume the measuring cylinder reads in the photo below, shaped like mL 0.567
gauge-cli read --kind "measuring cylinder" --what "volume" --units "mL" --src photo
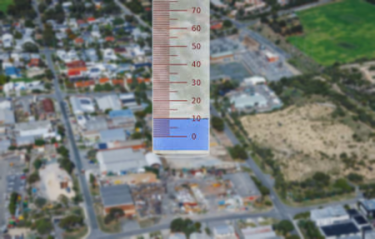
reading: mL 10
